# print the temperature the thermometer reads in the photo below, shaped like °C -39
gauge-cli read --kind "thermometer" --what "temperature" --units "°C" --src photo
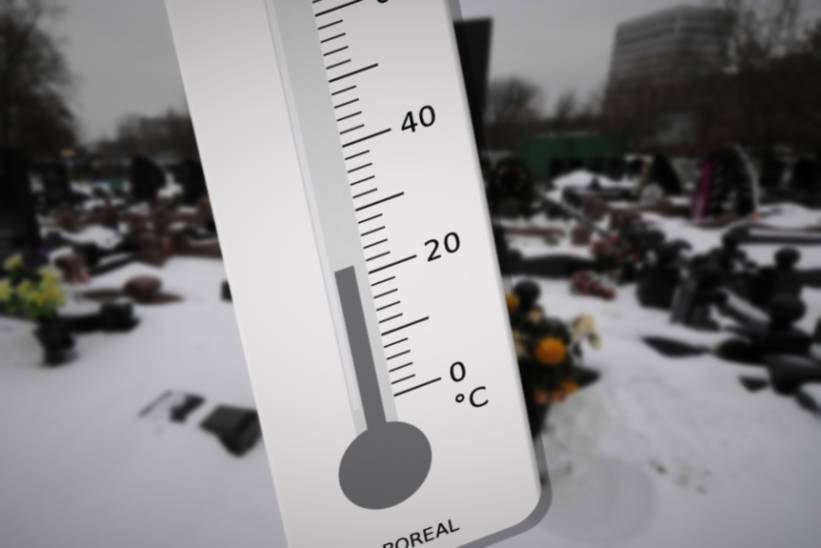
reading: °C 22
